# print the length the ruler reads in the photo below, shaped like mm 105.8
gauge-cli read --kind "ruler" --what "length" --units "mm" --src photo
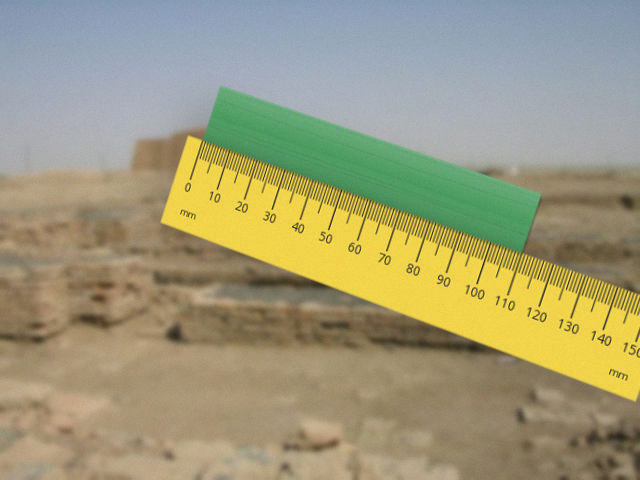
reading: mm 110
